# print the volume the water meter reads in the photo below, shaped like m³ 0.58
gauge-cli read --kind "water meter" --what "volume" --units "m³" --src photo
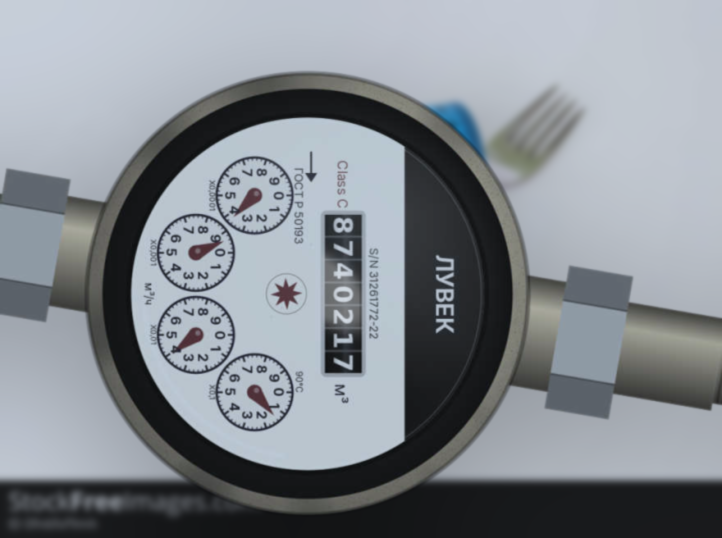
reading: m³ 8740217.1393
